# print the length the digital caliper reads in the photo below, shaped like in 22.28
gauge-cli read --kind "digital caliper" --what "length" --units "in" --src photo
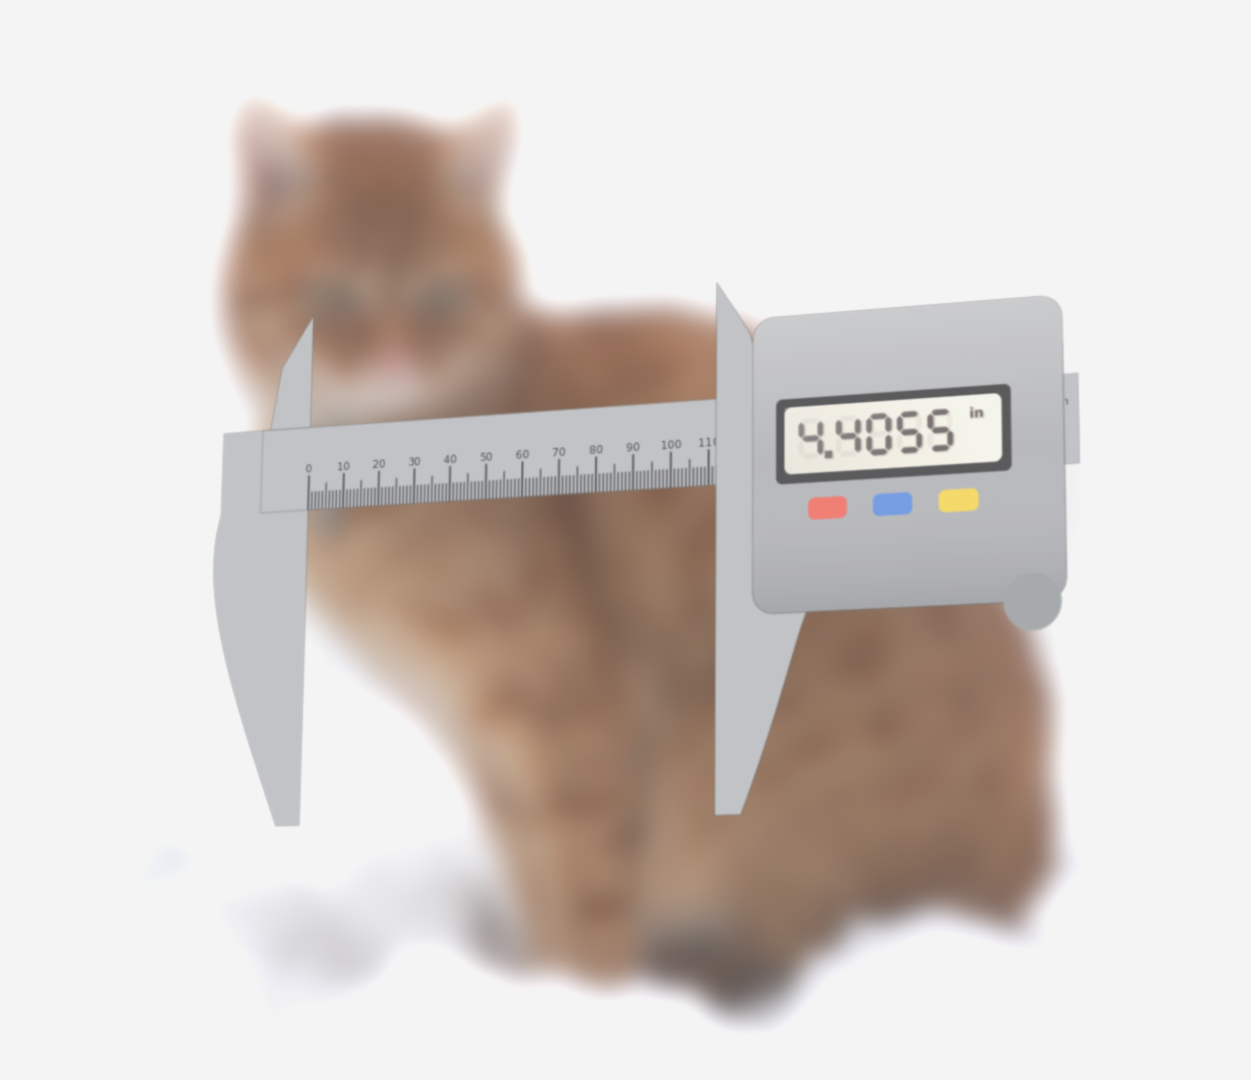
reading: in 4.4055
